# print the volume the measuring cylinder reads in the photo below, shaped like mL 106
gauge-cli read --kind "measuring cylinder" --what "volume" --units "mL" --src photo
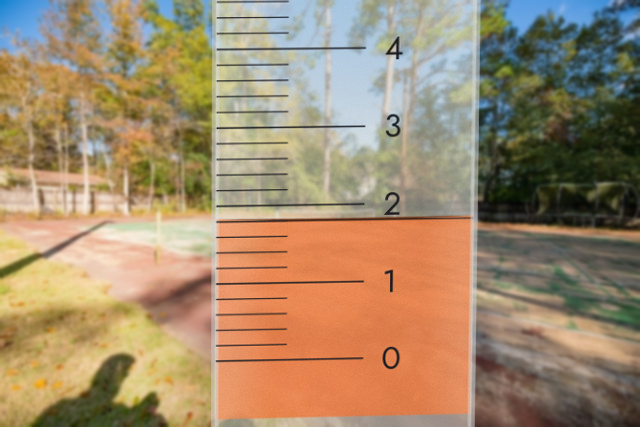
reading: mL 1.8
